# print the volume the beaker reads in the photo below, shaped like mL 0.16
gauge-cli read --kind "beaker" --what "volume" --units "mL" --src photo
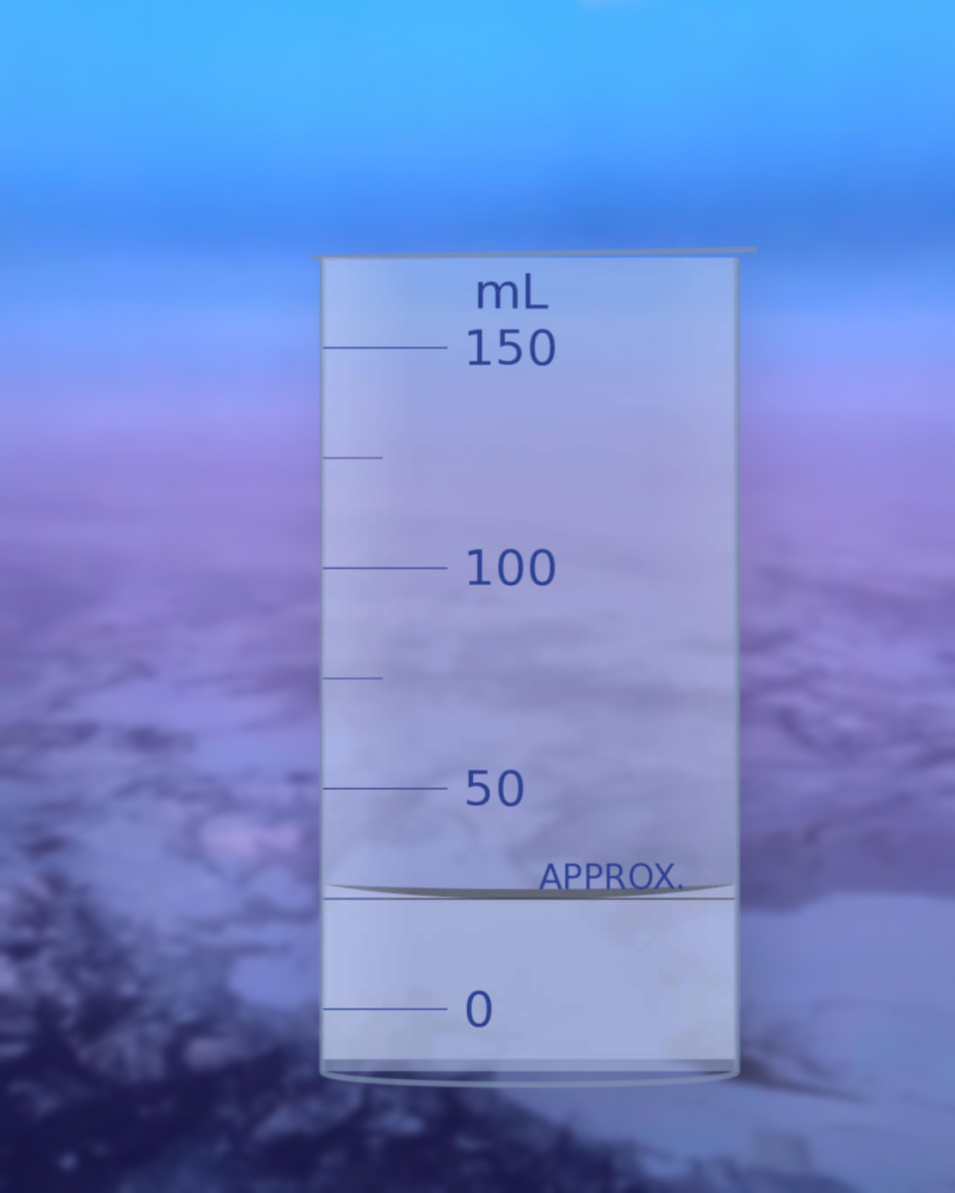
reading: mL 25
